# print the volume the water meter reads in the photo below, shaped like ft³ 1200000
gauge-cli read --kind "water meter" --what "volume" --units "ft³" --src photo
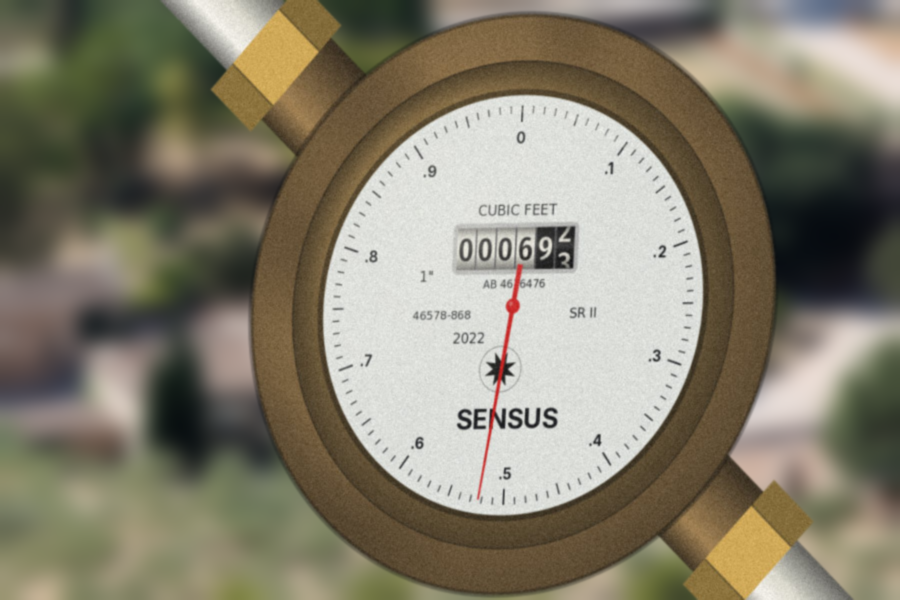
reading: ft³ 692.52
